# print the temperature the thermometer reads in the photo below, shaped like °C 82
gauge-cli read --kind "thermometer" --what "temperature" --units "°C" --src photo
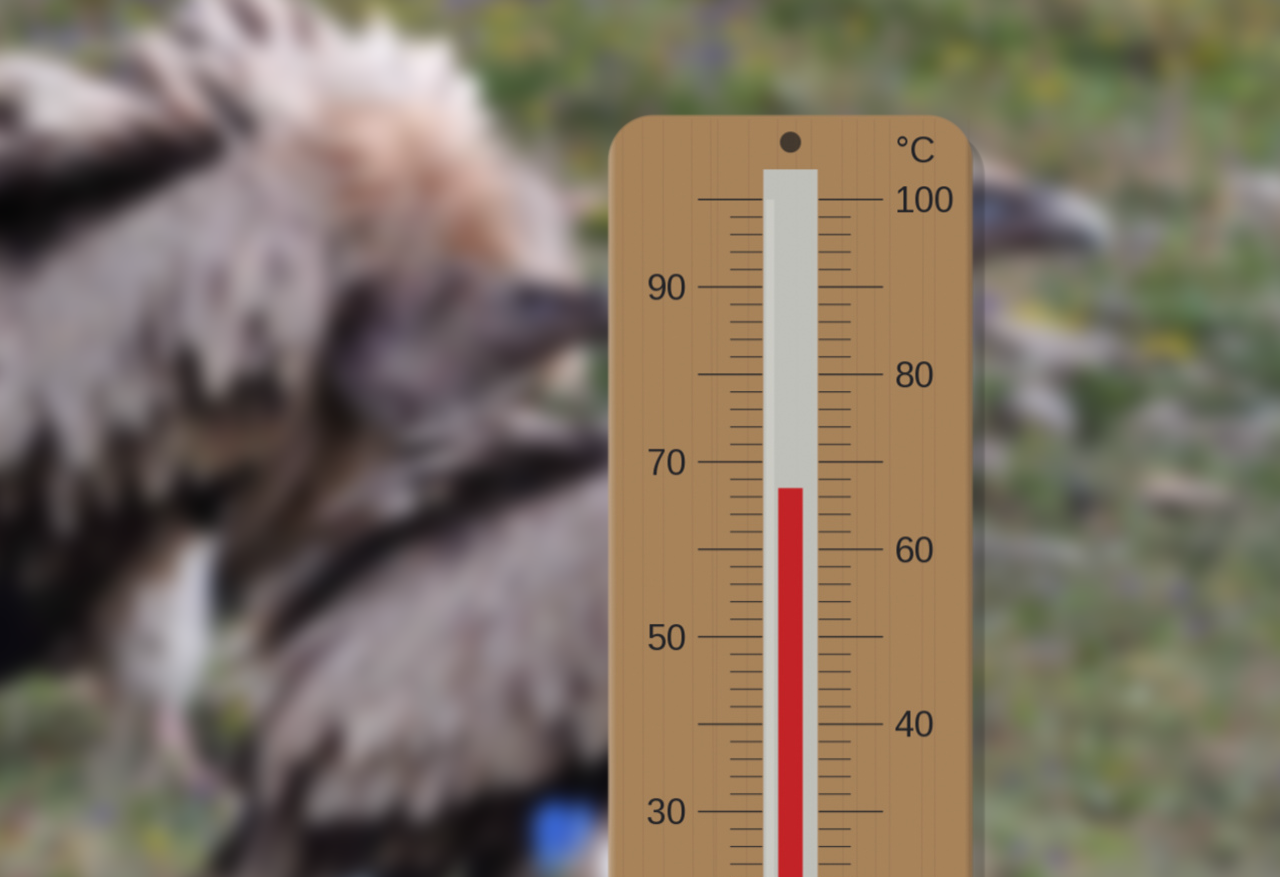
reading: °C 67
